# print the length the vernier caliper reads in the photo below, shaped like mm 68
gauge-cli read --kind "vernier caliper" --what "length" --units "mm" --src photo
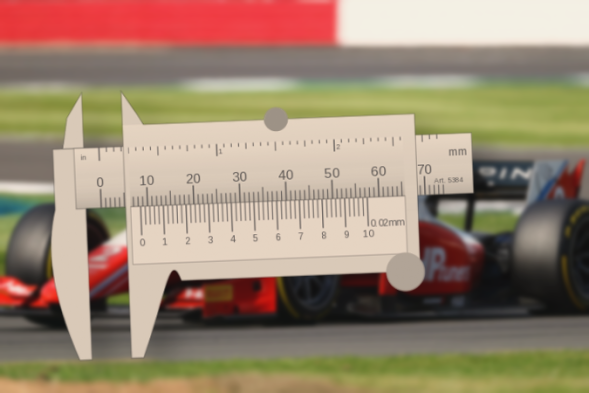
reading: mm 8.5
